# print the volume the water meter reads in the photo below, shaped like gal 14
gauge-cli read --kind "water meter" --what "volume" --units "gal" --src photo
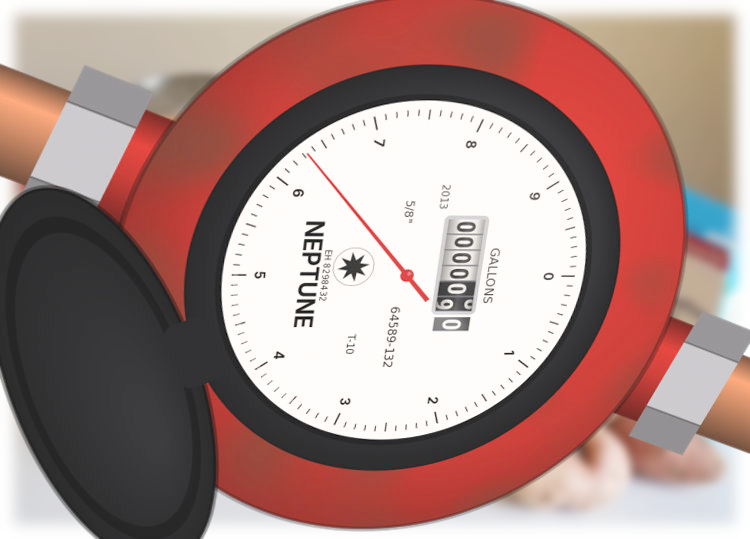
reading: gal 86.3
